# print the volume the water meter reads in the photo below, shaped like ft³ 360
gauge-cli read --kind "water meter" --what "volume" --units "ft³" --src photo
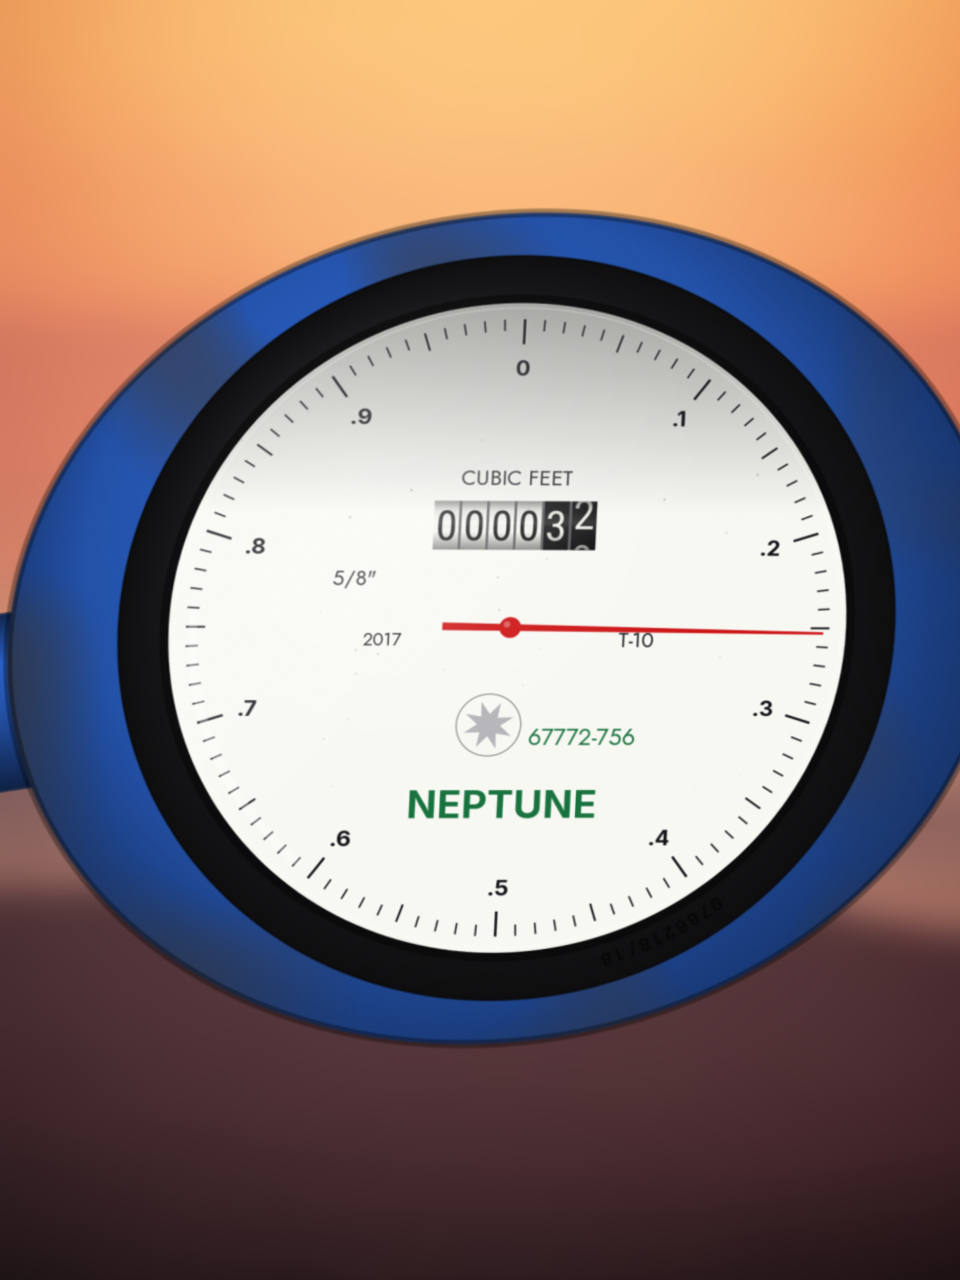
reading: ft³ 32.25
